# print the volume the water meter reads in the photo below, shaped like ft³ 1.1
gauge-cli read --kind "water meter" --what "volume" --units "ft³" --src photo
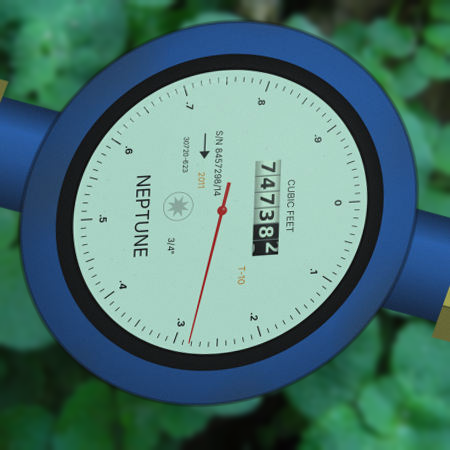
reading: ft³ 747382.28
